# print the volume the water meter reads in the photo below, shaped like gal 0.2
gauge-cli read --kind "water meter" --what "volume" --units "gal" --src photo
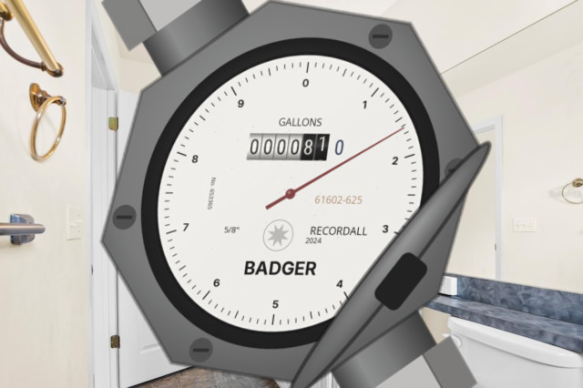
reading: gal 811.6
